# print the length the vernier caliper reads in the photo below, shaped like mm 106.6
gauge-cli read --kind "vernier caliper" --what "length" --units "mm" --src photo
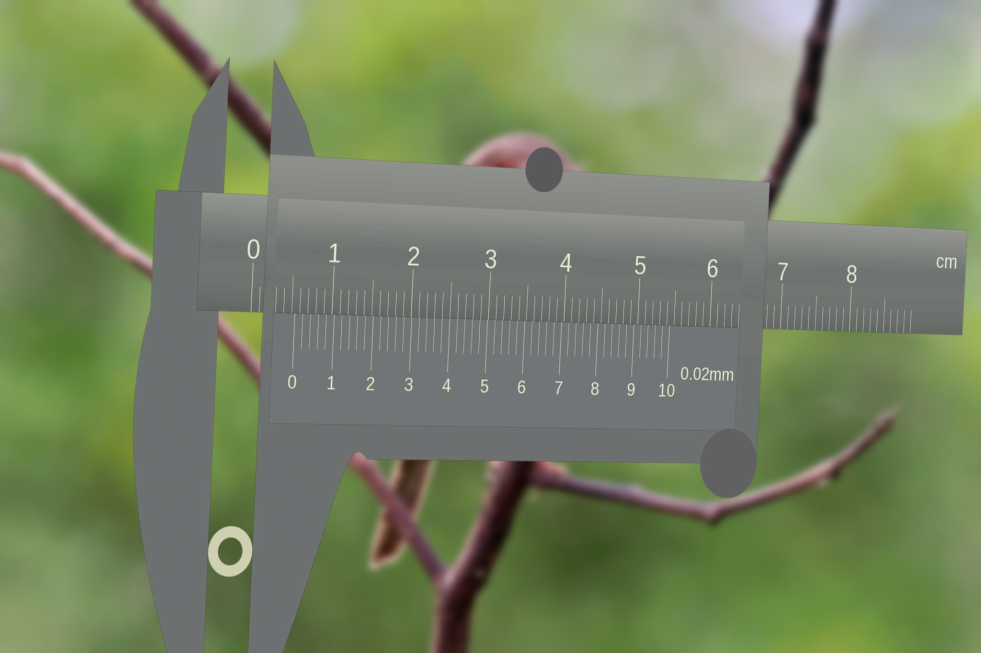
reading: mm 5.4
